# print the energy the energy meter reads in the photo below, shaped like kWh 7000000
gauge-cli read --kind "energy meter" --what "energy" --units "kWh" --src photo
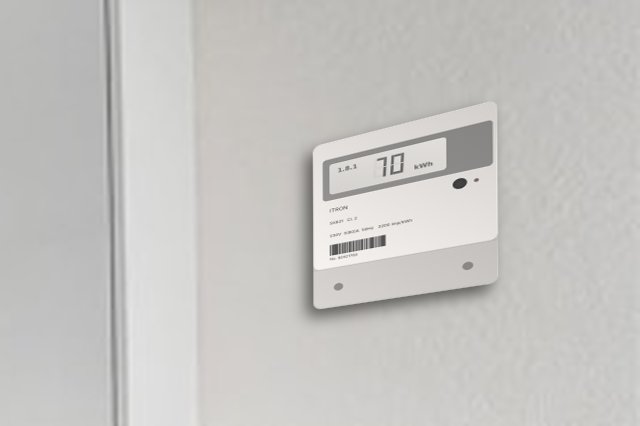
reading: kWh 70
